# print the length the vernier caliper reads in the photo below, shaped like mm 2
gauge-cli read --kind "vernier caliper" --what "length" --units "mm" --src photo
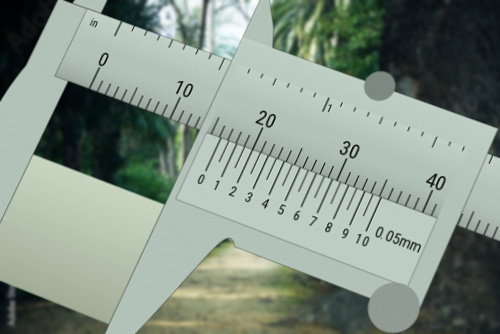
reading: mm 16.2
